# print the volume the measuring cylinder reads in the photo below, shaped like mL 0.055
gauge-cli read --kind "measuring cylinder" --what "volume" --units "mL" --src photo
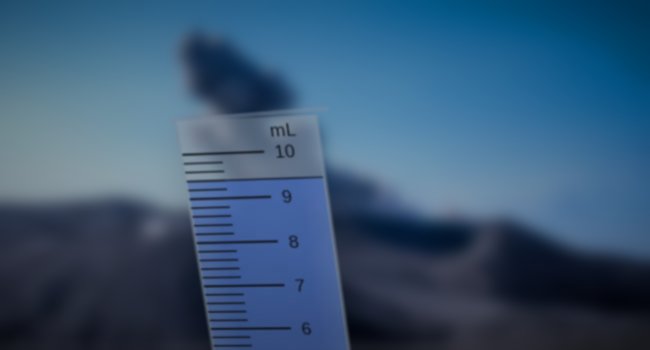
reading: mL 9.4
